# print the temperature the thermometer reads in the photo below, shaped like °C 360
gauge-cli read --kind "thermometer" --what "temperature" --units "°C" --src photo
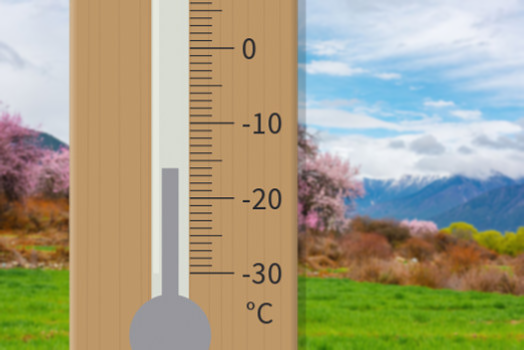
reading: °C -16
